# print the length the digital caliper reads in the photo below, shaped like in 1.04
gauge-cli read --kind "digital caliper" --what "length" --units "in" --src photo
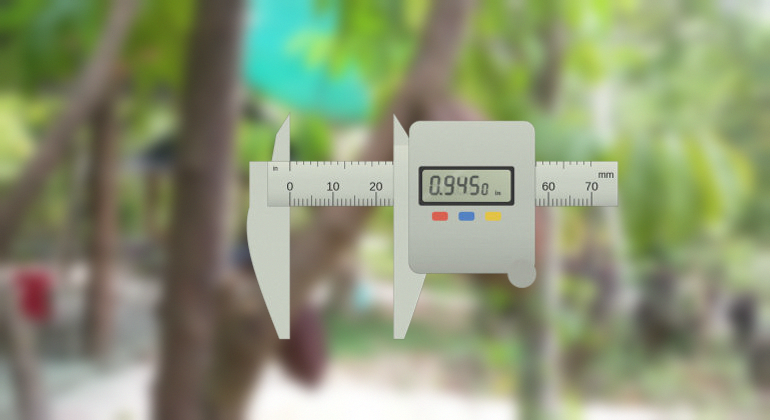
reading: in 0.9450
